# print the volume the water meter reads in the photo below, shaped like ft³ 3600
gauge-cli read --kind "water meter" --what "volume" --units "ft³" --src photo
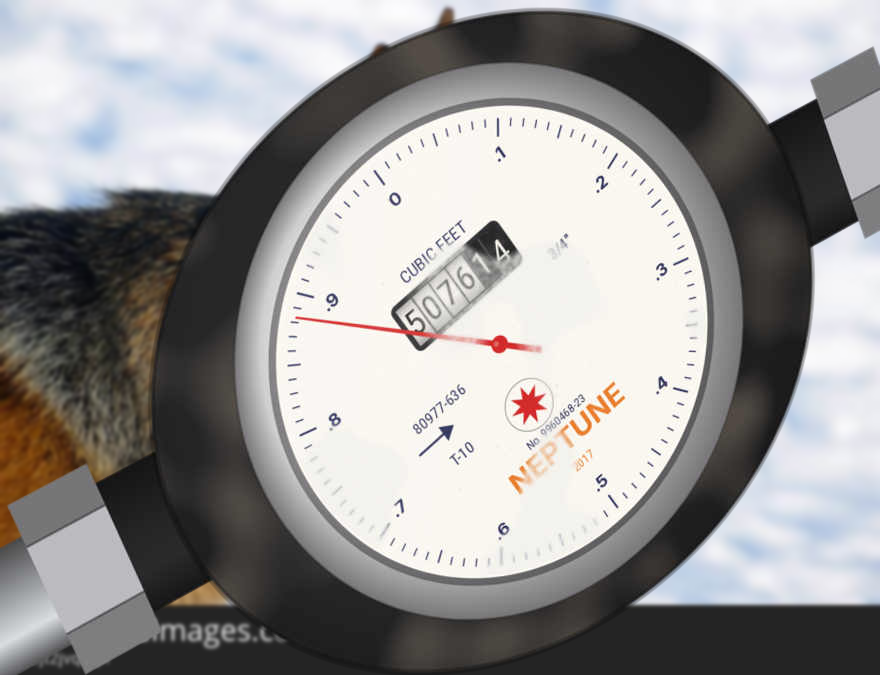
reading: ft³ 507613.88
